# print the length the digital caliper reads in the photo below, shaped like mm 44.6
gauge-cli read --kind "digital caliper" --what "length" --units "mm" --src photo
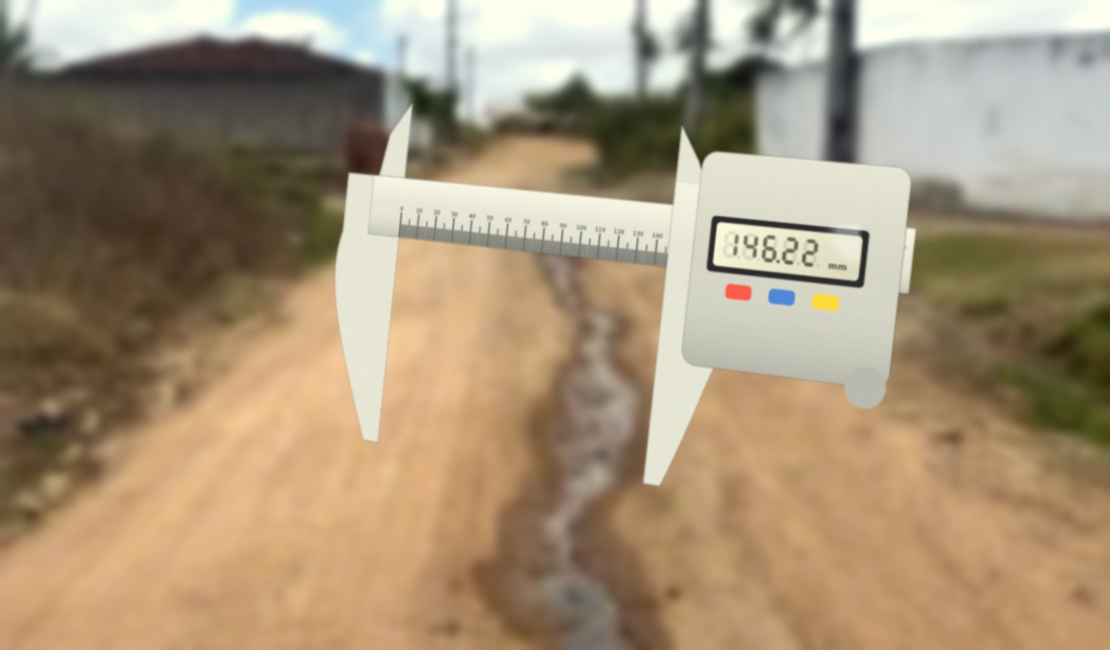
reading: mm 146.22
